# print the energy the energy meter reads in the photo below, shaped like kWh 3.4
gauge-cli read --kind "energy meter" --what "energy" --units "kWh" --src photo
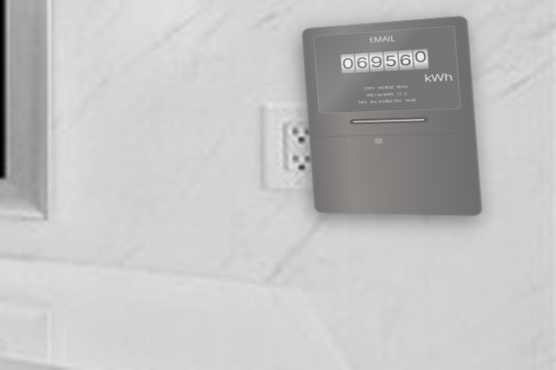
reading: kWh 69560
